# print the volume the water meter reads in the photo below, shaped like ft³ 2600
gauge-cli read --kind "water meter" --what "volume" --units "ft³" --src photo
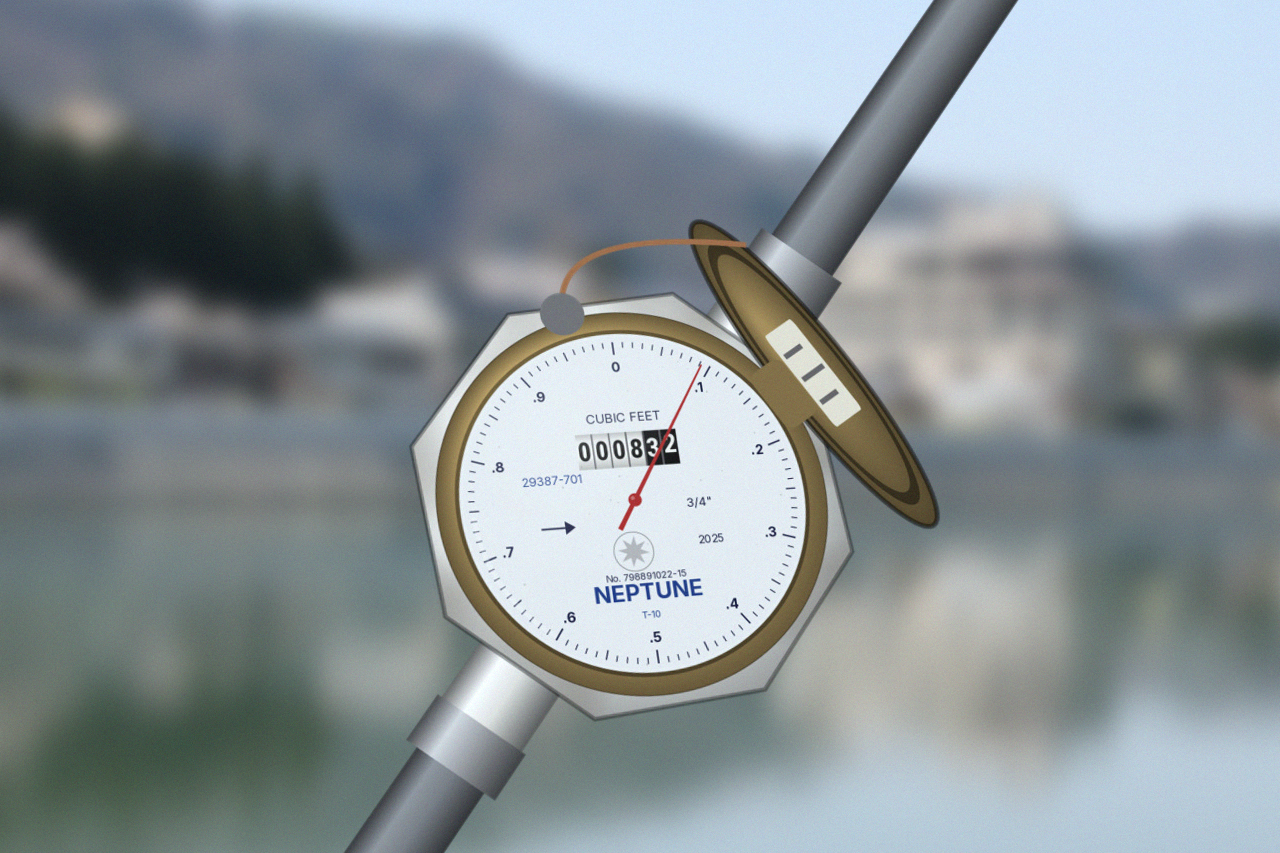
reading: ft³ 832.09
